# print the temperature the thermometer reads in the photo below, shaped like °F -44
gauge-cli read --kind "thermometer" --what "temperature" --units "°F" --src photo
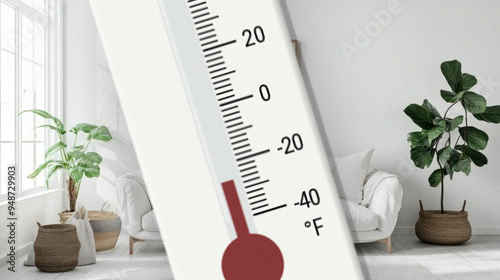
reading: °F -26
